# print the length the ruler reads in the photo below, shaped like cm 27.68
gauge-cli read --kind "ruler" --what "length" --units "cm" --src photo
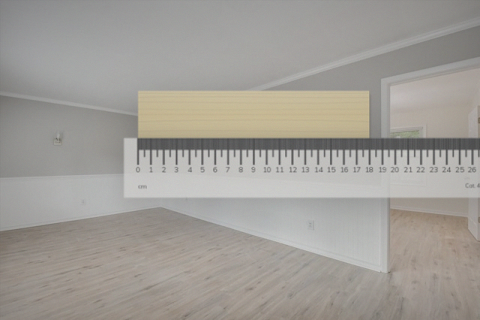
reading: cm 18
